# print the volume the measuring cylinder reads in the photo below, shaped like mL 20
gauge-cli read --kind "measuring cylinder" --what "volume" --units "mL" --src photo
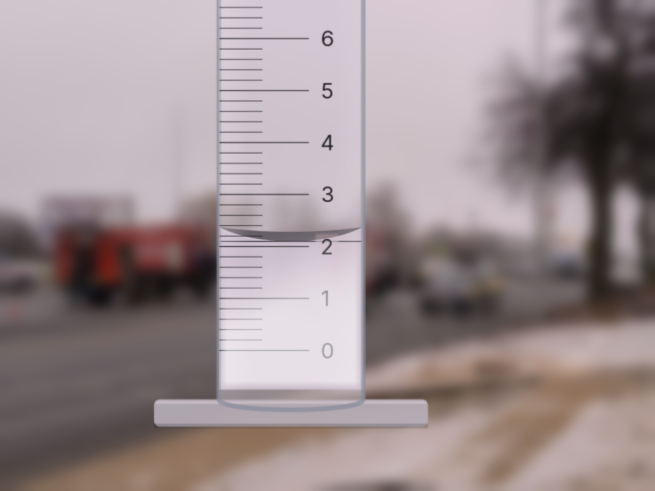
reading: mL 2.1
